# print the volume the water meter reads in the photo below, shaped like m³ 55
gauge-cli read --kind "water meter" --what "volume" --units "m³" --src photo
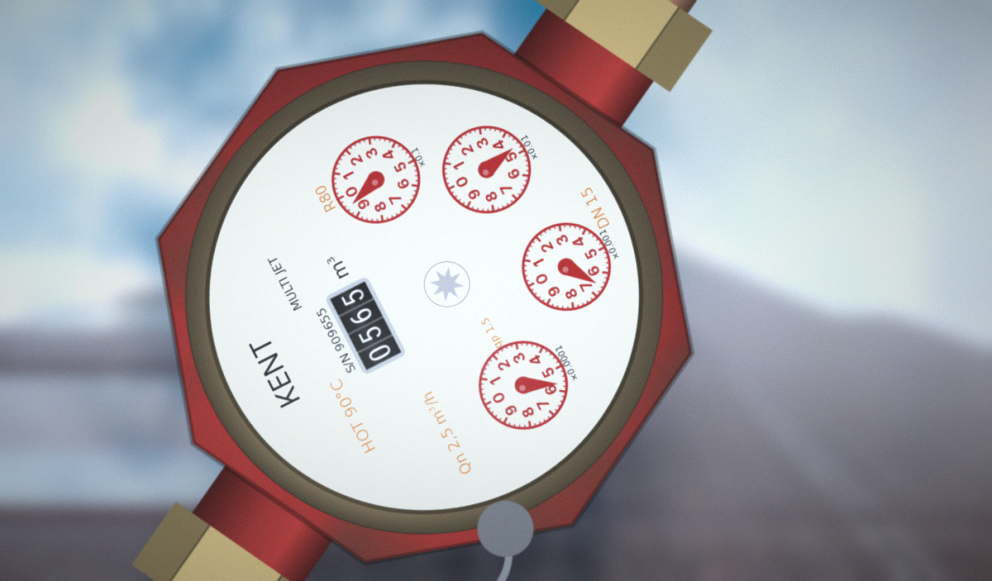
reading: m³ 564.9465
